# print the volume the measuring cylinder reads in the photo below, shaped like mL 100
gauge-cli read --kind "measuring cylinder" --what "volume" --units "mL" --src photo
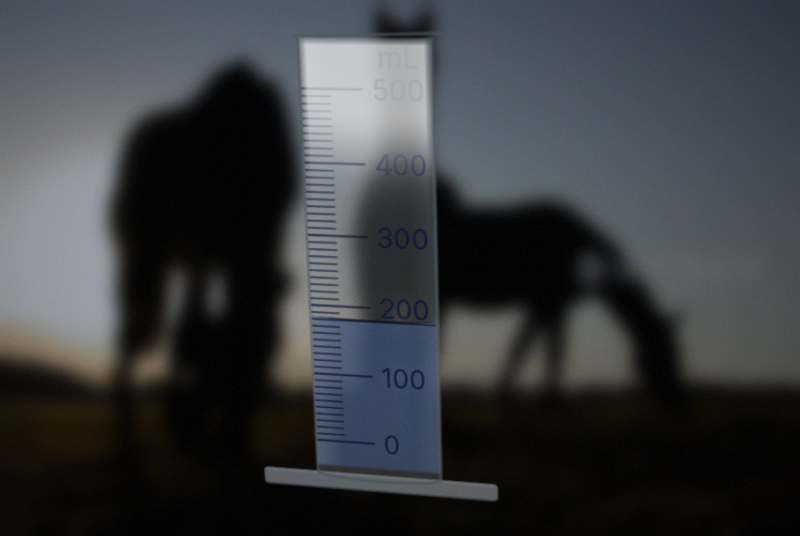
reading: mL 180
